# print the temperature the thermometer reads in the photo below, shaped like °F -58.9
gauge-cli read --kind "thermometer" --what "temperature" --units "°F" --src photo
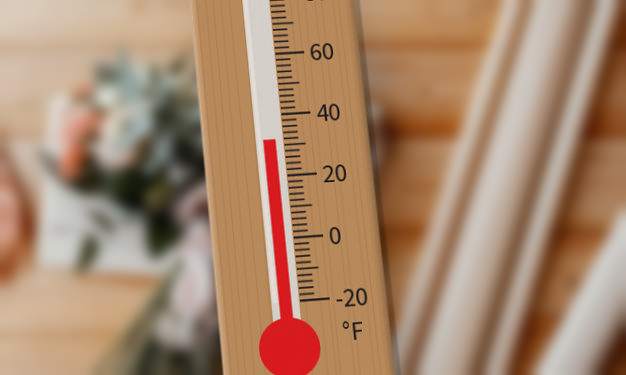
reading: °F 32
